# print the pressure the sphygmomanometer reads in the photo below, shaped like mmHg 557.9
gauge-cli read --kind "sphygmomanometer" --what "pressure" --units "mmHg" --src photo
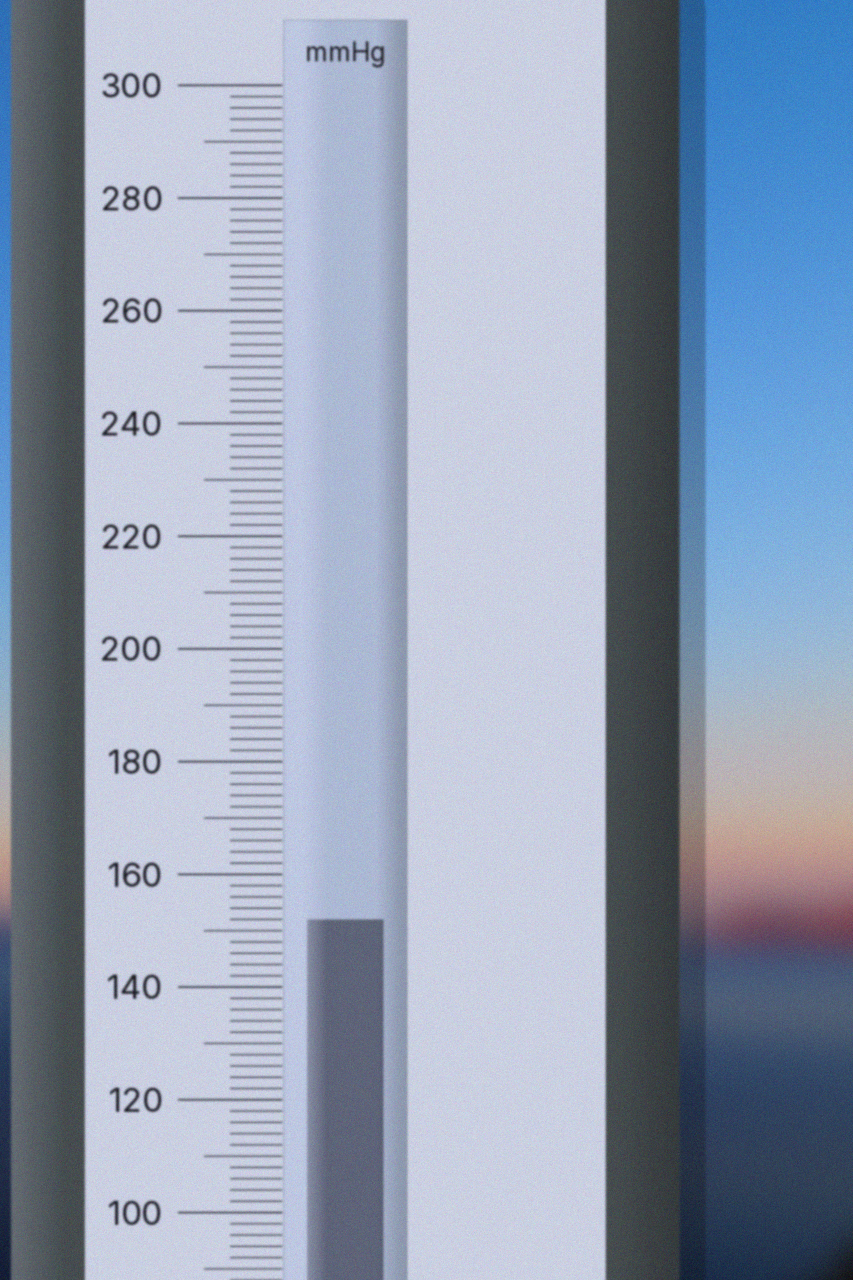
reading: mmHg 152
